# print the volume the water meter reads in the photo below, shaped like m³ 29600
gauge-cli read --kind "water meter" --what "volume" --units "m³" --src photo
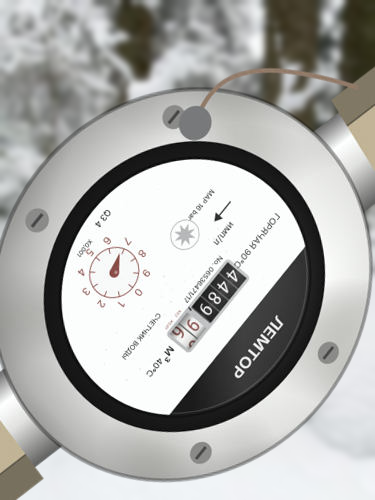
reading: m³ 4489.956
